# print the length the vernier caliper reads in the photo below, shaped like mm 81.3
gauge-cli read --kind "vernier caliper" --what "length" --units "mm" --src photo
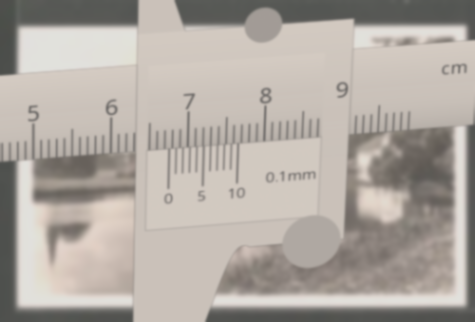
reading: mm 67.6
